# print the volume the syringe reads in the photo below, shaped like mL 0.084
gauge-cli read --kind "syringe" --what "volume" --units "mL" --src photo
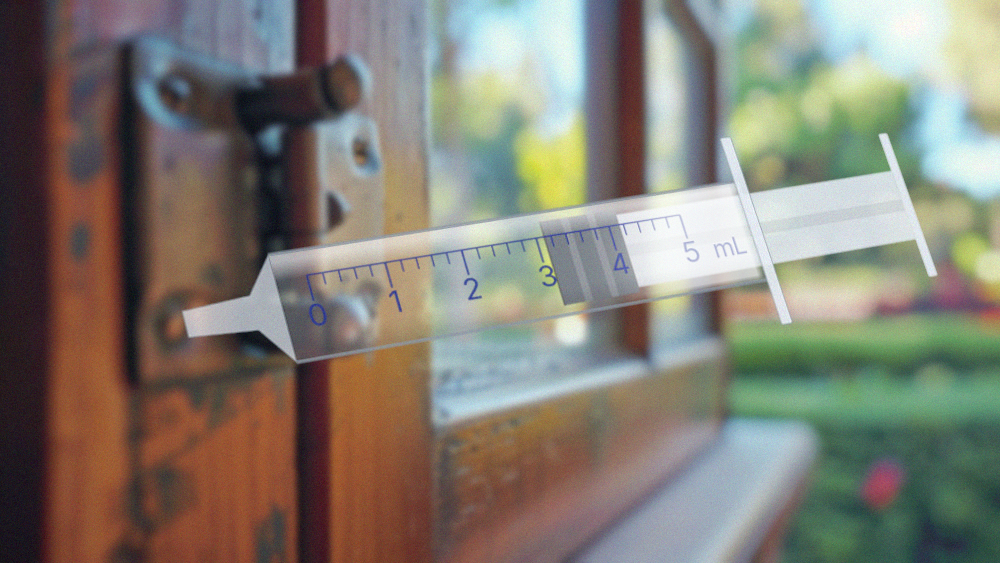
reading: mL 3.1
